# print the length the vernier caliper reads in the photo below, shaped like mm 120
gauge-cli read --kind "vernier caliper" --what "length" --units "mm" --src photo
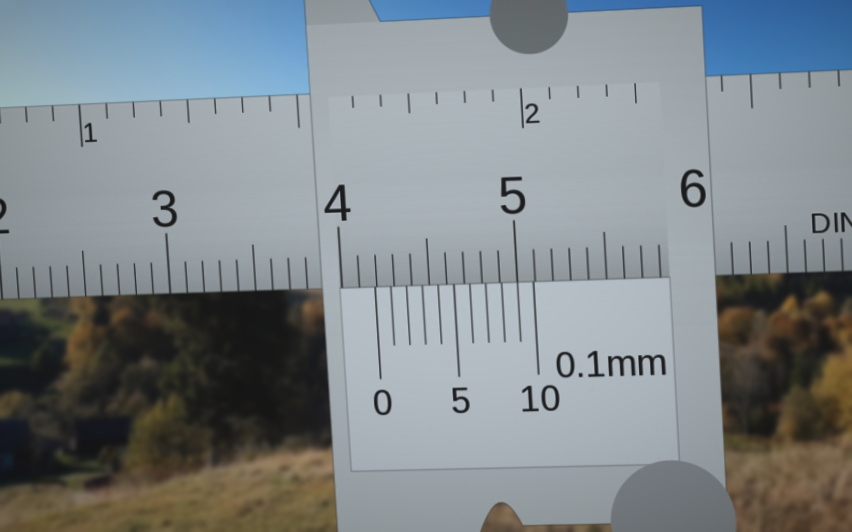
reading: mm 41.9
